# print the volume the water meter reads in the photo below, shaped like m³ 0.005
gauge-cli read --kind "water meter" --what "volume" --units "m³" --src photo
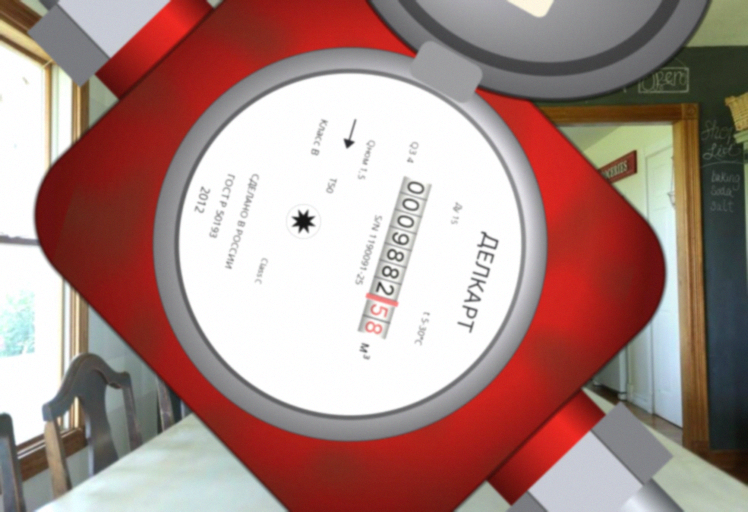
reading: m³ 9882.58
